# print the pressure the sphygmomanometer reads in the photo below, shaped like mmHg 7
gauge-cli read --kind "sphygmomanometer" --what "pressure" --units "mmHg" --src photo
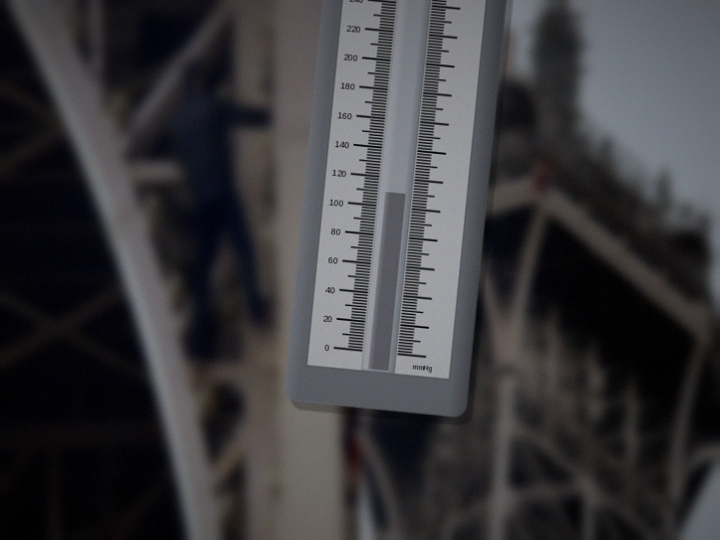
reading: mmHg 110
